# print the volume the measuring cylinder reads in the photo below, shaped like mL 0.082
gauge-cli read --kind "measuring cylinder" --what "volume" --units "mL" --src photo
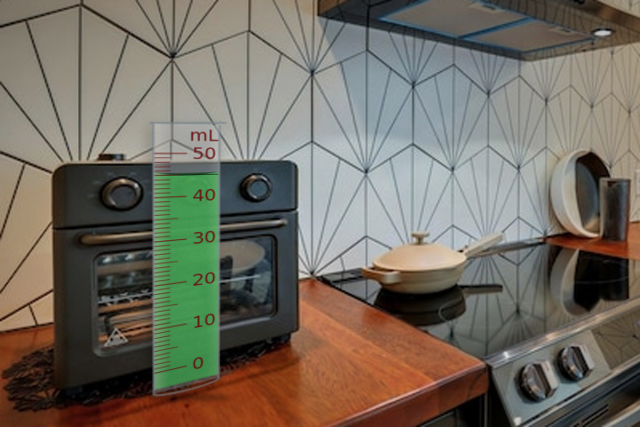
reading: mL 45
